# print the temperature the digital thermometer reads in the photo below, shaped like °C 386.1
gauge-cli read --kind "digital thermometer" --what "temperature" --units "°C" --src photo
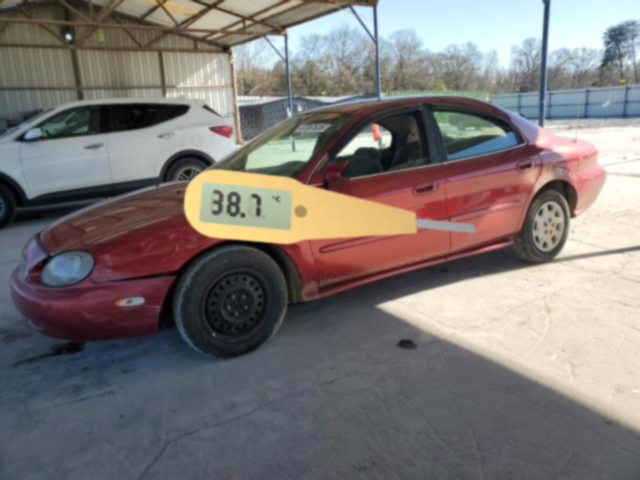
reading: °C 38.7
